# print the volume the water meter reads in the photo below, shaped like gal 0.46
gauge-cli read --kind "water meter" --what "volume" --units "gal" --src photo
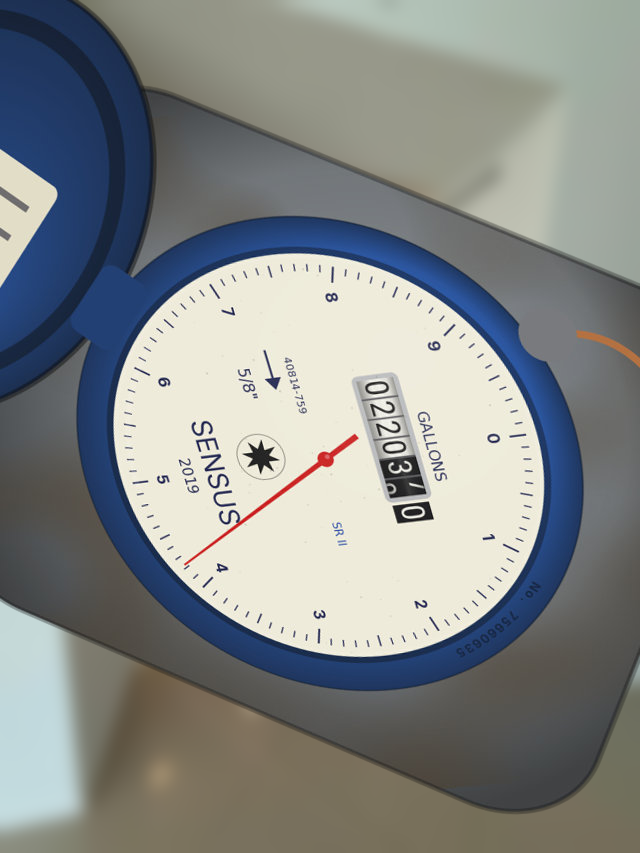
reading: gal 220374.2
